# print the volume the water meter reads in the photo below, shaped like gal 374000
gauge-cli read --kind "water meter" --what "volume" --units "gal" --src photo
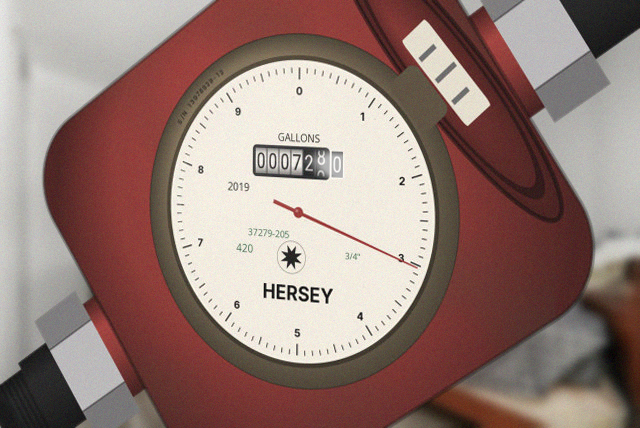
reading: gal 7283.0
